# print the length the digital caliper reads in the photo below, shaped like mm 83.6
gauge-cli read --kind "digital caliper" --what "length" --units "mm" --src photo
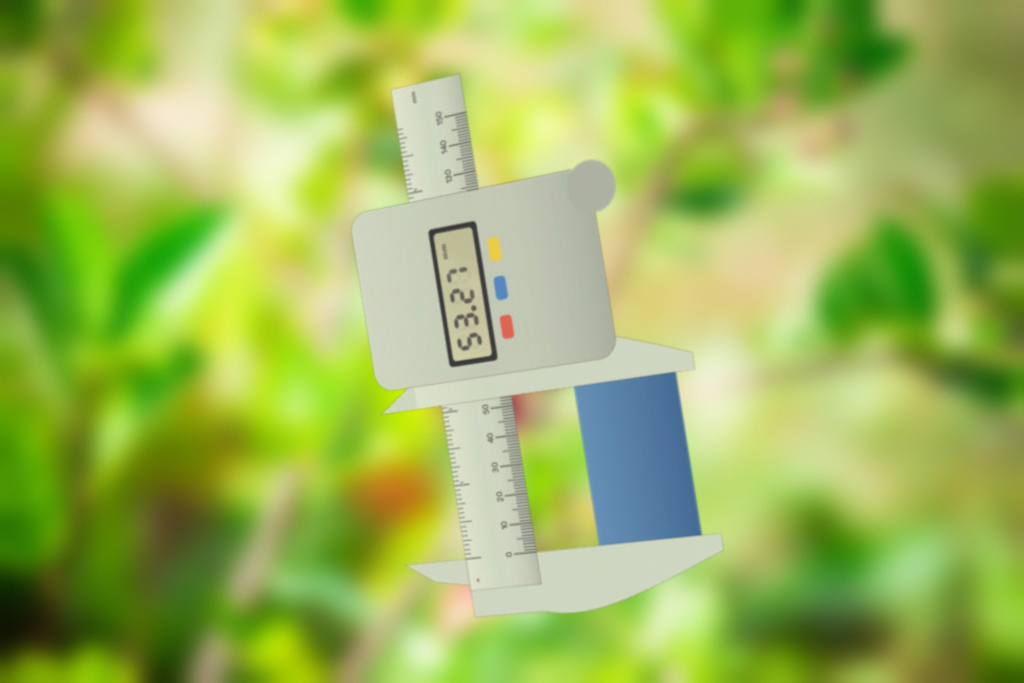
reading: mm 53.27
